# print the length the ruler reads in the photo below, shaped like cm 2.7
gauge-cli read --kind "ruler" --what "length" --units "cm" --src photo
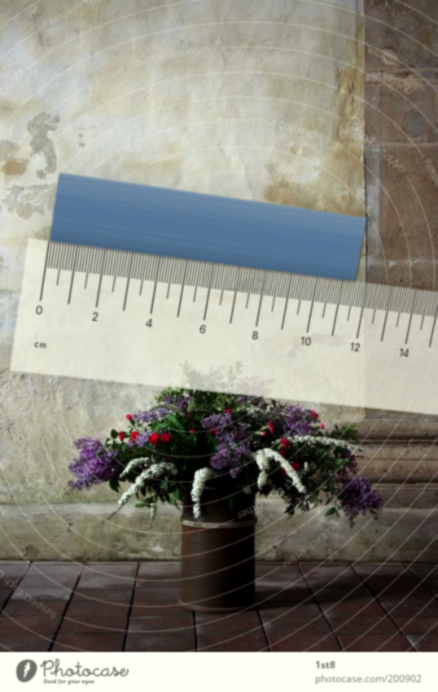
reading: cm 11.5
